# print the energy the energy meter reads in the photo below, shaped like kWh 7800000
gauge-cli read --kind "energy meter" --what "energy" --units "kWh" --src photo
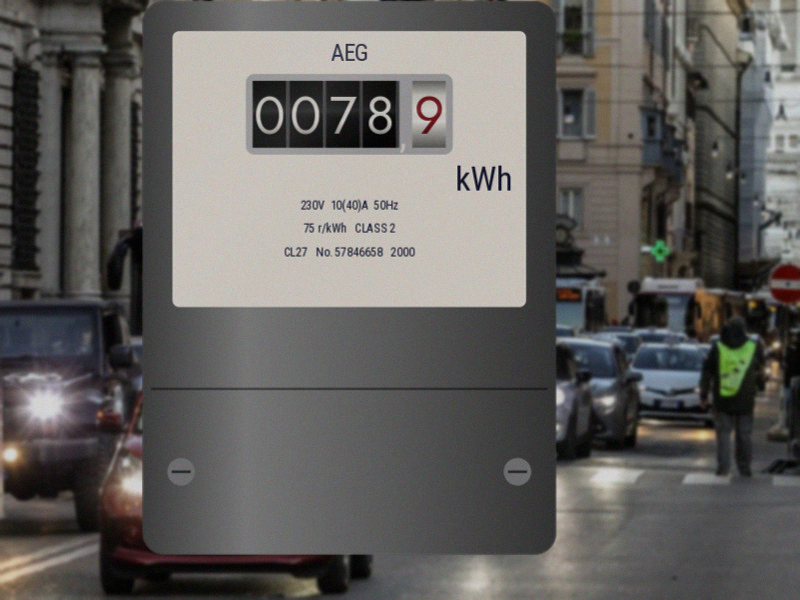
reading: kWh 78.9
